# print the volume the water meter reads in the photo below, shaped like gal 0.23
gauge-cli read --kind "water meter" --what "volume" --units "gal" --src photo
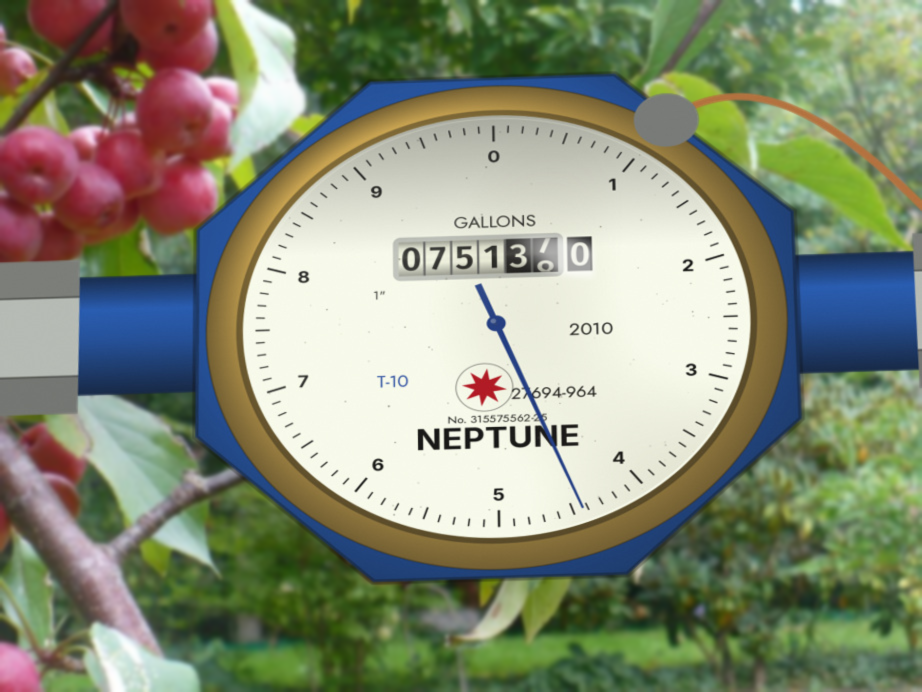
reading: gal 751374.4
